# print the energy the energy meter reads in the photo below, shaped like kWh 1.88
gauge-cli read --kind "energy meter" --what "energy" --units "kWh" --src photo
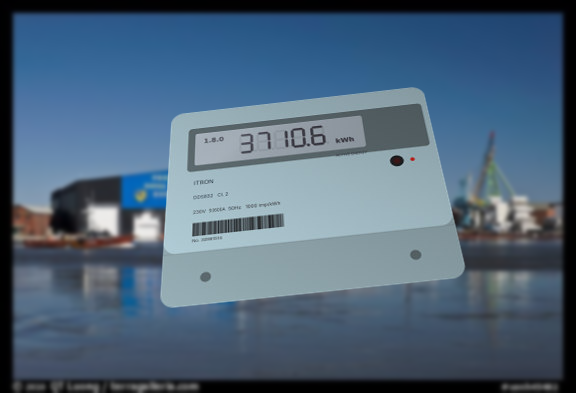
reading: kWh 3710.6
